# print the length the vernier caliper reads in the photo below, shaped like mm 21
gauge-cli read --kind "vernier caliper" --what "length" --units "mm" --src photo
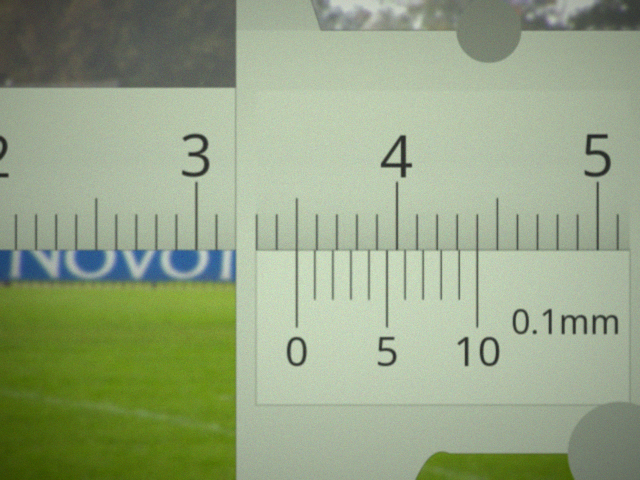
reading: mm 35.0
